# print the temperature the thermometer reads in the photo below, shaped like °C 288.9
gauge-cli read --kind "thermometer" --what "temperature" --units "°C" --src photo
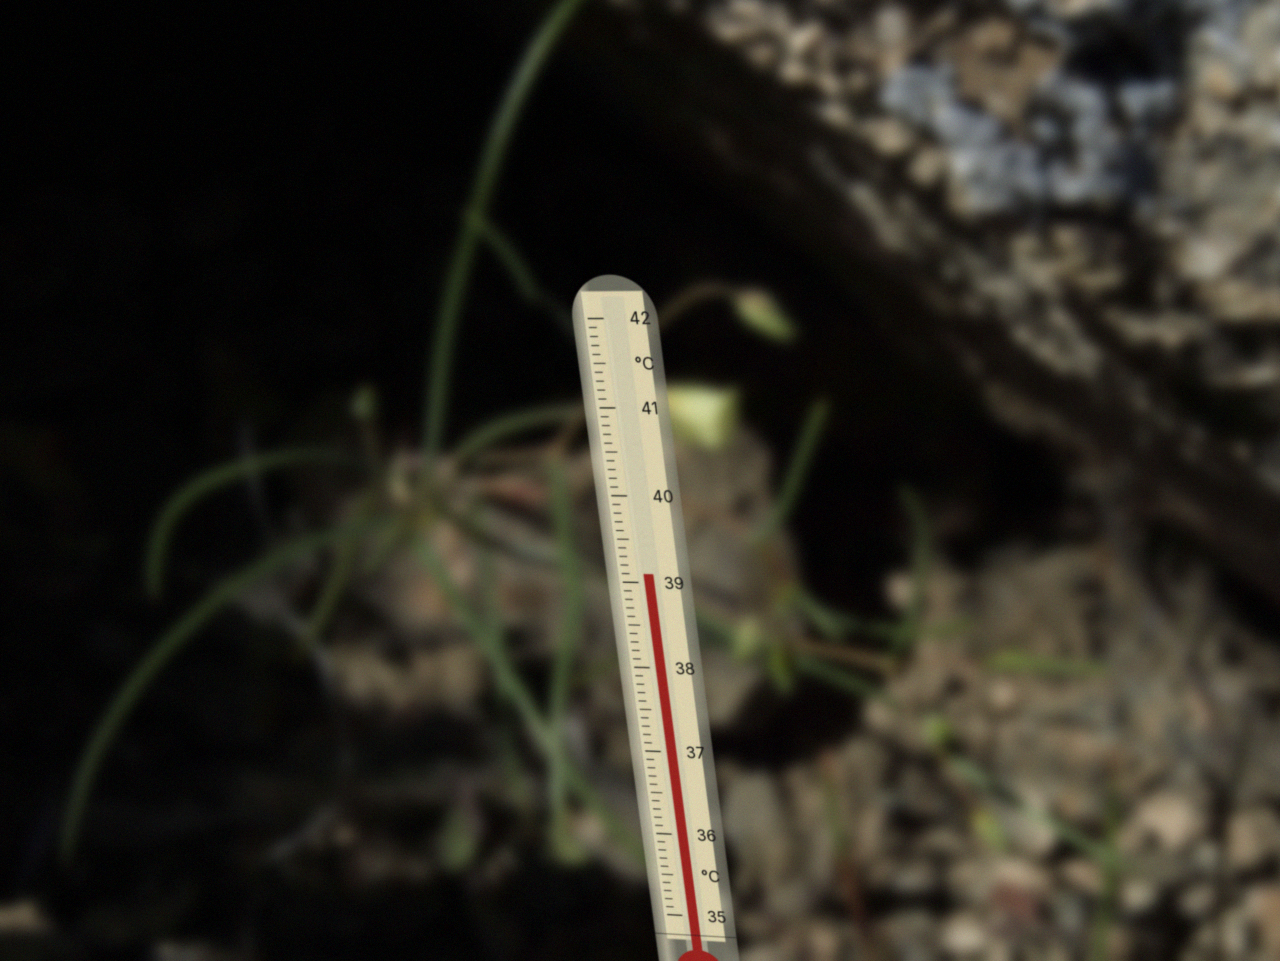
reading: °C 39.1
